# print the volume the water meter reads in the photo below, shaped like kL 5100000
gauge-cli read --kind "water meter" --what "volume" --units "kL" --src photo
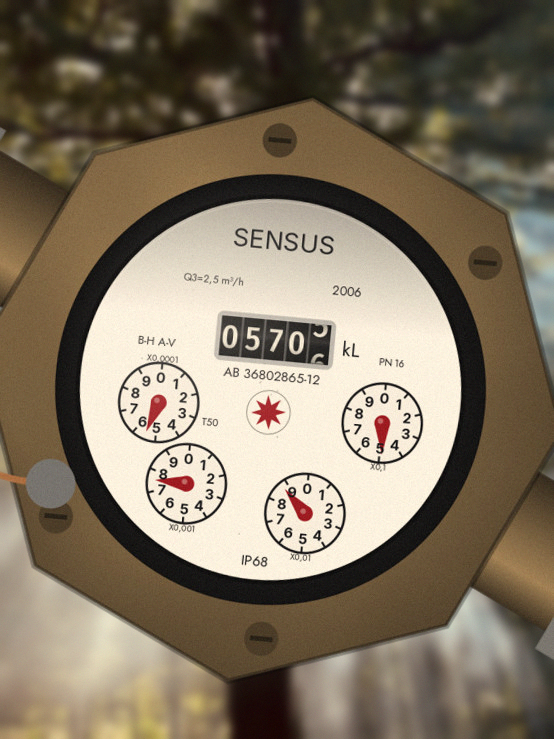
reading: kL 5705.4875
